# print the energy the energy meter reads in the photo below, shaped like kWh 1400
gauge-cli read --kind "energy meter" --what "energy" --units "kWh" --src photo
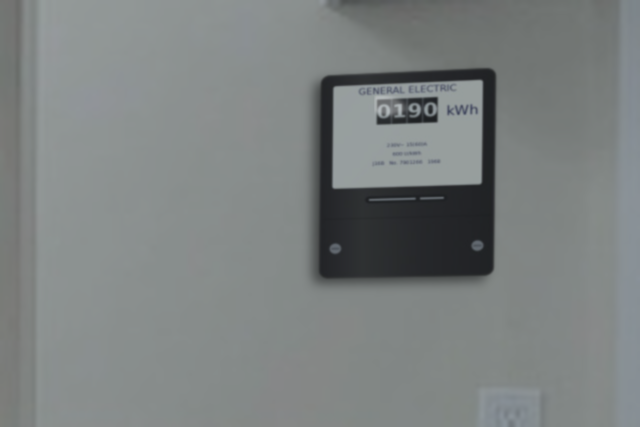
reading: kWh 190
